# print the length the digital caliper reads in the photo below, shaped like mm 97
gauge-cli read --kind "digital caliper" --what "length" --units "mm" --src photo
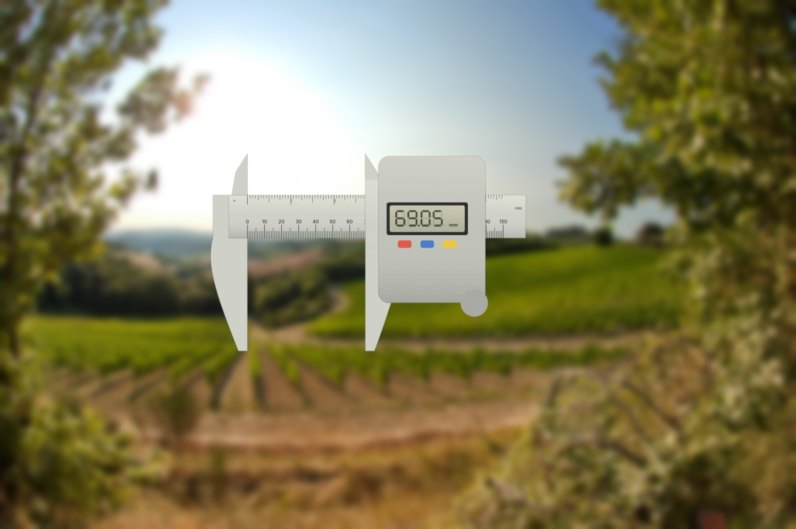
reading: mm 69.05
